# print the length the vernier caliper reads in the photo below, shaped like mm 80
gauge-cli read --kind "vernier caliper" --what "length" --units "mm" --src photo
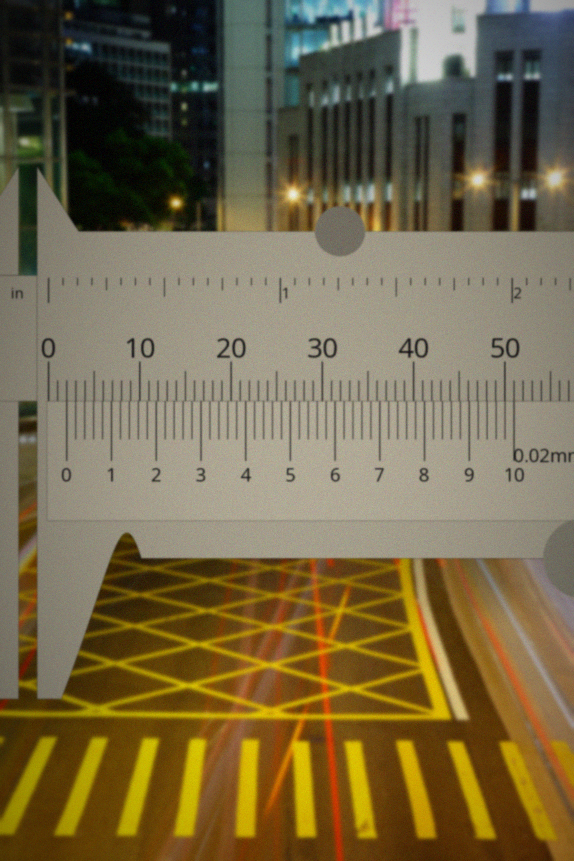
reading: mm 2.0
